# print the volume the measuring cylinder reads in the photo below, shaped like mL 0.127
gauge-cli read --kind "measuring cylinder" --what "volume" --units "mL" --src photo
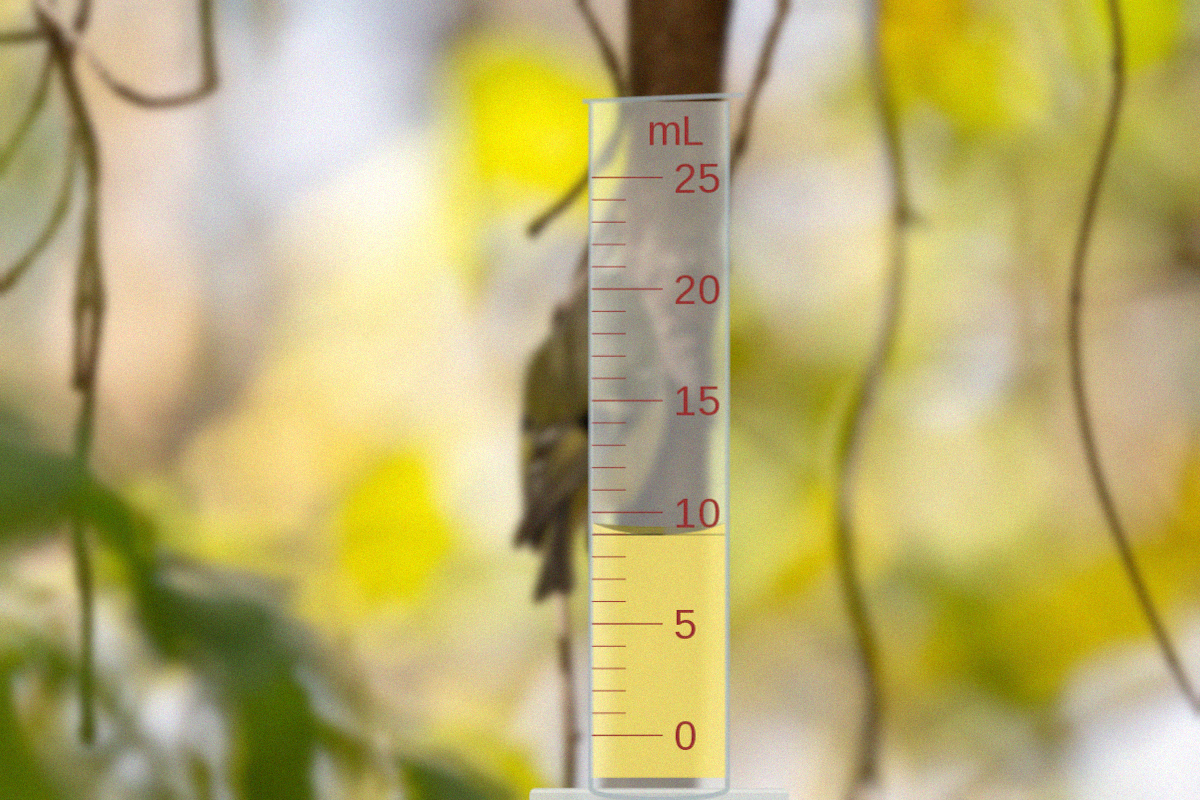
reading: mL 9
